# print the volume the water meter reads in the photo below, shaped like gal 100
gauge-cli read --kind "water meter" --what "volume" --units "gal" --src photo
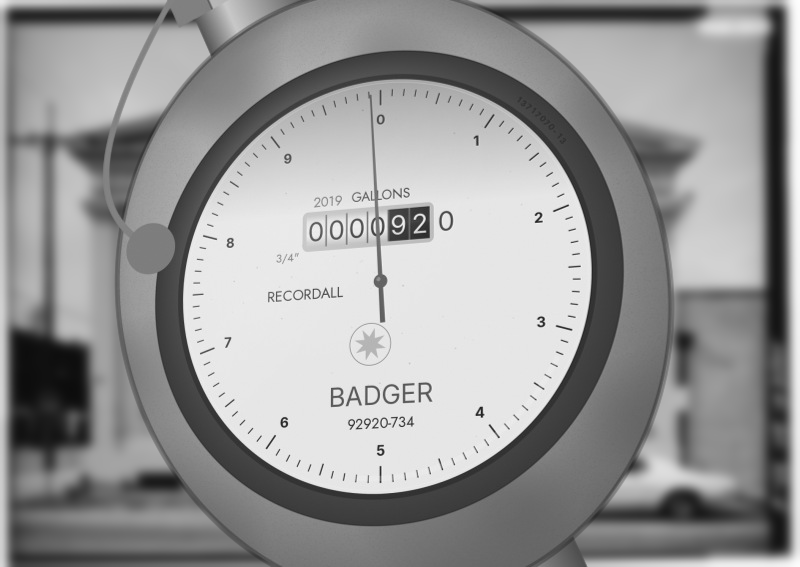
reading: gal 919.9
